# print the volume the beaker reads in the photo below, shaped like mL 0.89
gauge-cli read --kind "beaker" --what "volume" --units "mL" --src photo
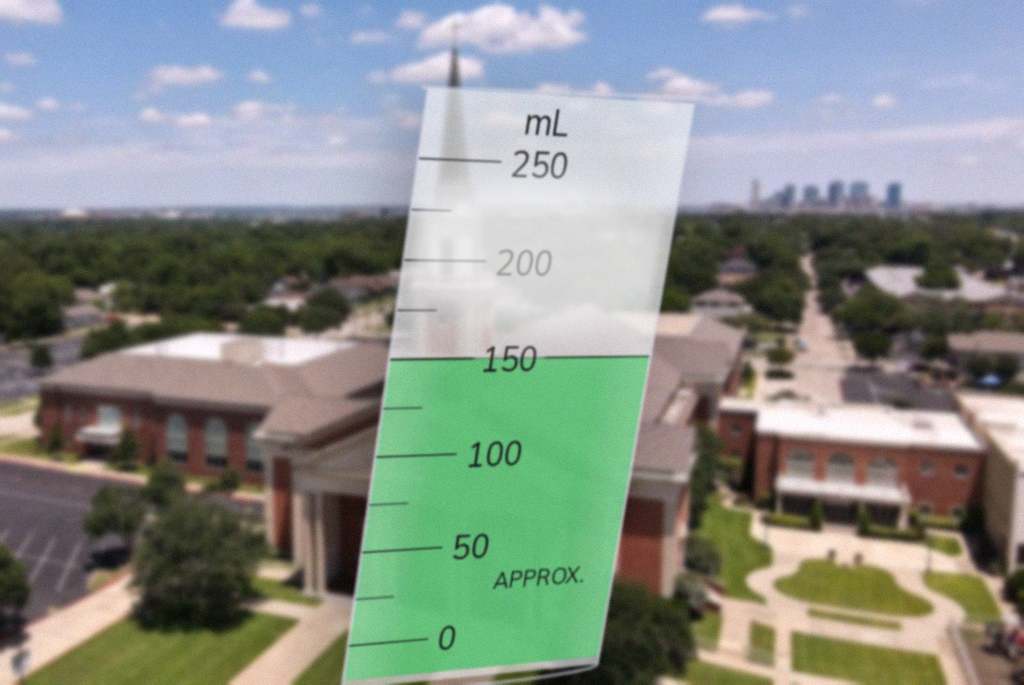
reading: mL 150
